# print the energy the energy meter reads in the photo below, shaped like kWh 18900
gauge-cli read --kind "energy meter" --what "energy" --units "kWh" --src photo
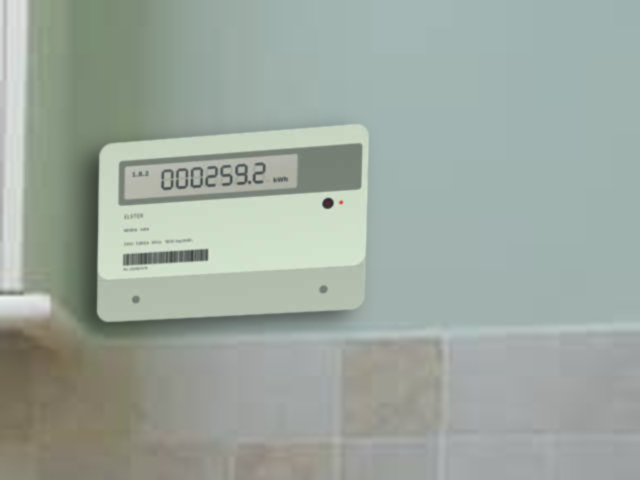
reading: kWh 259.2
